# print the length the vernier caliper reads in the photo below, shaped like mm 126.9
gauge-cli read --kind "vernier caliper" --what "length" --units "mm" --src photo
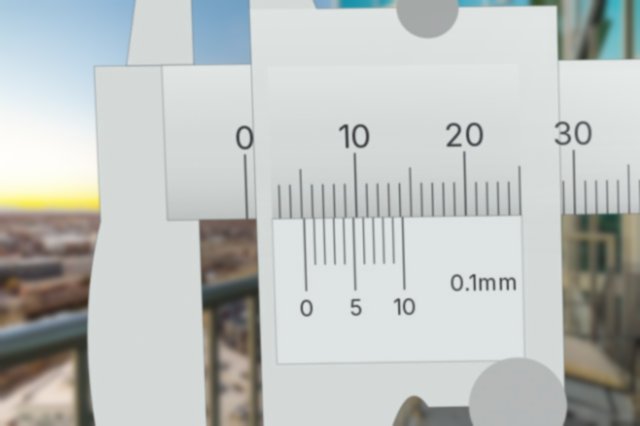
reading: mm 5.2
